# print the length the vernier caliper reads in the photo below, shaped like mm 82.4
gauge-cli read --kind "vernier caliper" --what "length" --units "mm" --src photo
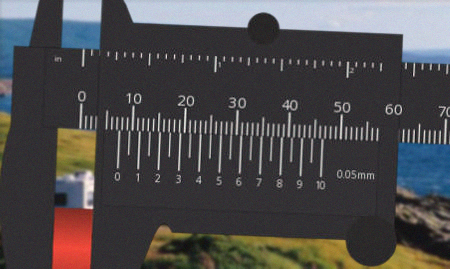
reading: mm 7.5
